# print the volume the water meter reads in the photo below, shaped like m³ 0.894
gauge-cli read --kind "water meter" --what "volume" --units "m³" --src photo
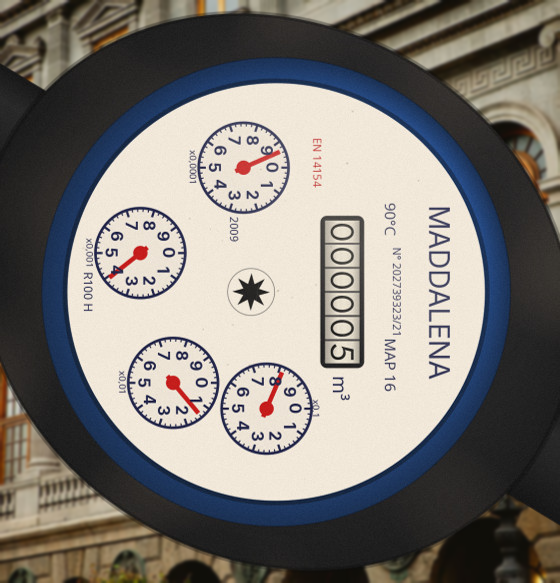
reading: m³ 5.8139
